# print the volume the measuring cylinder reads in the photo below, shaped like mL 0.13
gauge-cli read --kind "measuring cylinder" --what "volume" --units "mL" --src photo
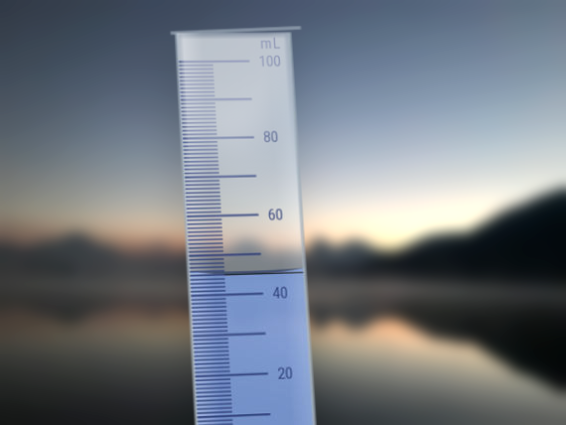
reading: mL 45
